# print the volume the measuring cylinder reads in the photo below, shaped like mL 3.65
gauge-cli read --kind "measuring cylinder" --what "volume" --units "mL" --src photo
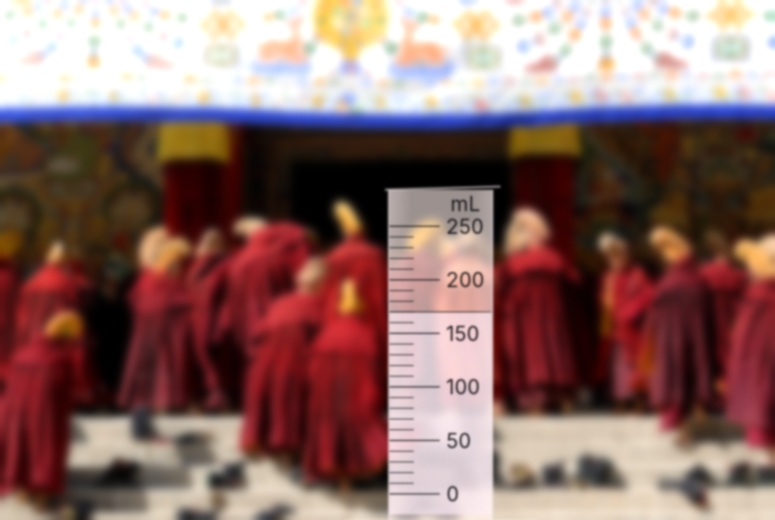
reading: mL 170
